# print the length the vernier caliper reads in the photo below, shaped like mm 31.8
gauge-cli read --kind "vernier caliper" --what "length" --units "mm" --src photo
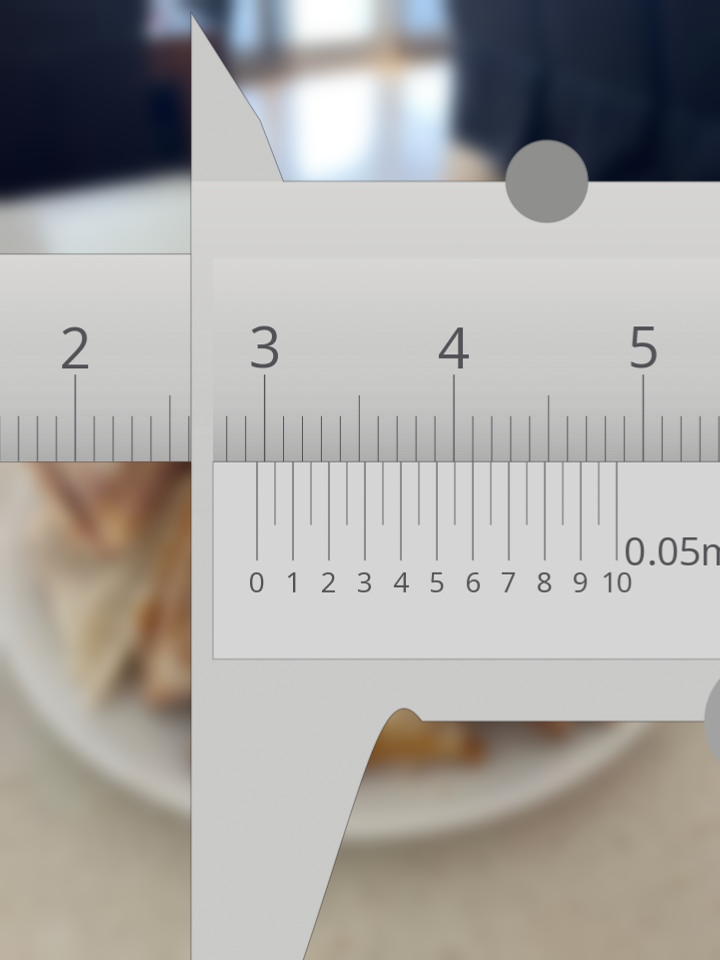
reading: mm 29.6
